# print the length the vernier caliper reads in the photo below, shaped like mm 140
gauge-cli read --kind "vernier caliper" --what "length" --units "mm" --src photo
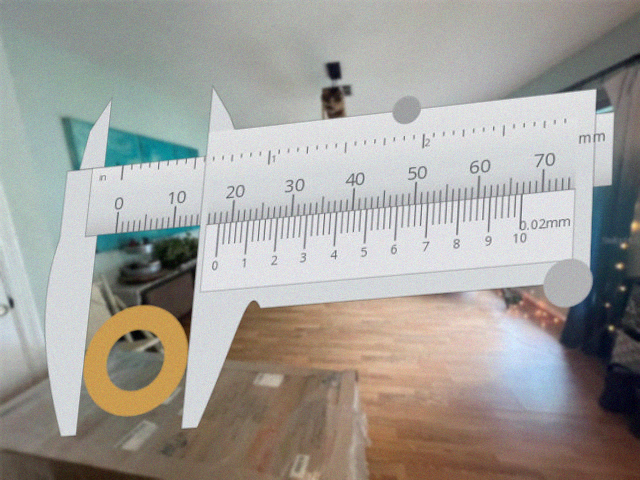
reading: mm 17.8
